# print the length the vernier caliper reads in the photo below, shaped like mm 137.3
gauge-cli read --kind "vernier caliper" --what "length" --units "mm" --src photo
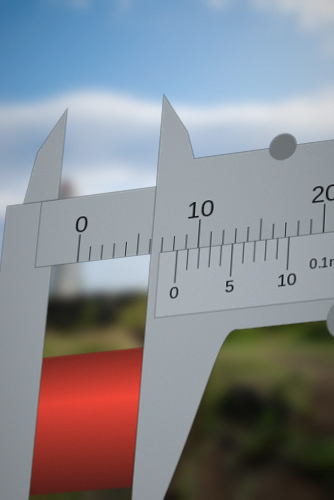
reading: mm 8.3
